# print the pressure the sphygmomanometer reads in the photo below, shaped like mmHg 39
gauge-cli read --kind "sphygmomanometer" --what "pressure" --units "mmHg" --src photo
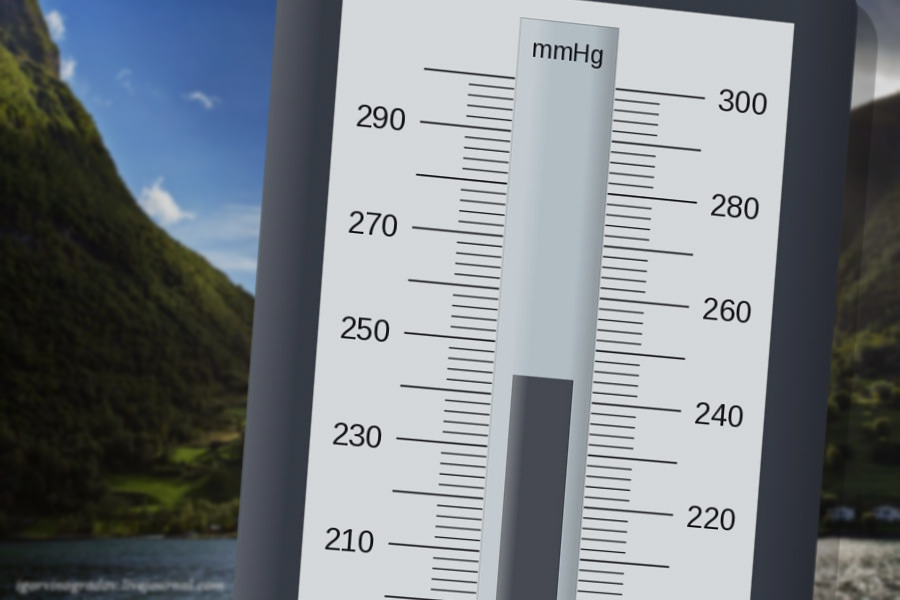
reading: mmHg 244
